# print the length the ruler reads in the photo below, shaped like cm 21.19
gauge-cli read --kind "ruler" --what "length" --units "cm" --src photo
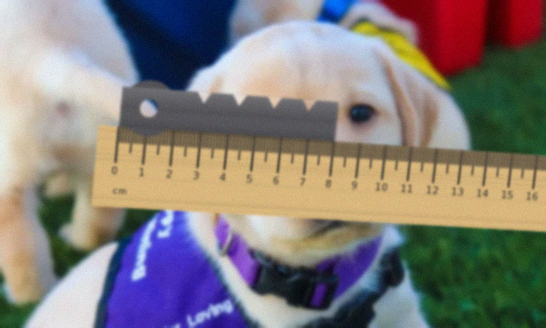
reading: cm 8
